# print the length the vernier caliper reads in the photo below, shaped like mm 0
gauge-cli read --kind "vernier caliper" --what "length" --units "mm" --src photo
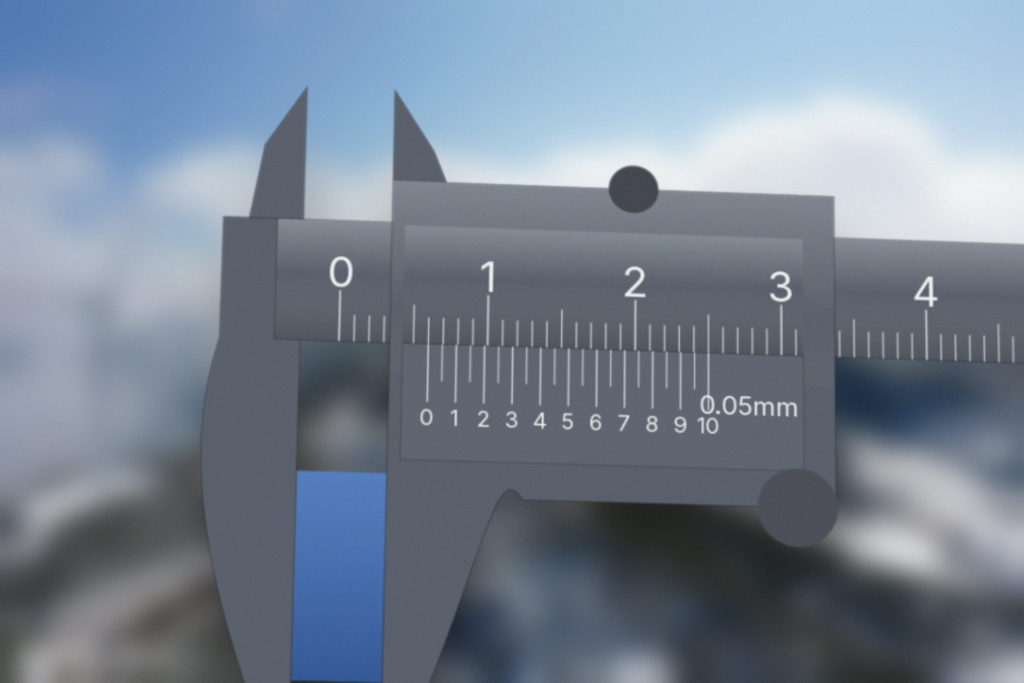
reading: mm 6.0
